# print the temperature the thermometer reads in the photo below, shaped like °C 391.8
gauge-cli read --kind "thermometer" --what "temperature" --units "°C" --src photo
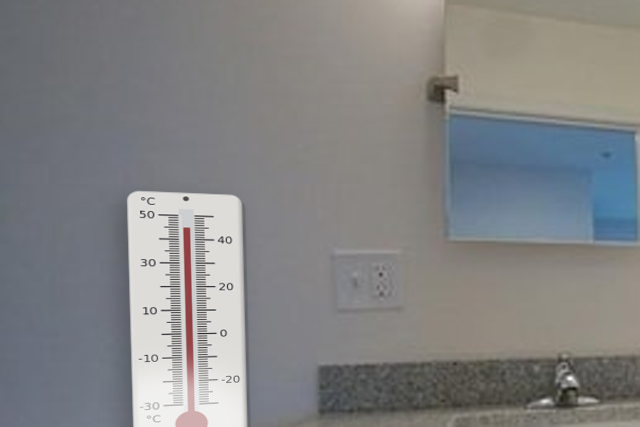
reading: °C 45
